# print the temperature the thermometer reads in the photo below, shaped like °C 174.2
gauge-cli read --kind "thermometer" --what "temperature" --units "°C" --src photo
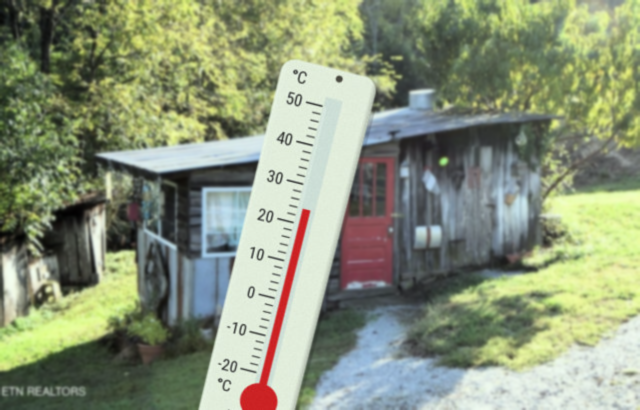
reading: °C 24
